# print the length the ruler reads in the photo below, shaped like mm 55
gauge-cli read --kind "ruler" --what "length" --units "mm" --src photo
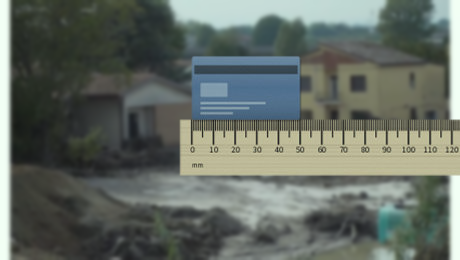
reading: mm 50
